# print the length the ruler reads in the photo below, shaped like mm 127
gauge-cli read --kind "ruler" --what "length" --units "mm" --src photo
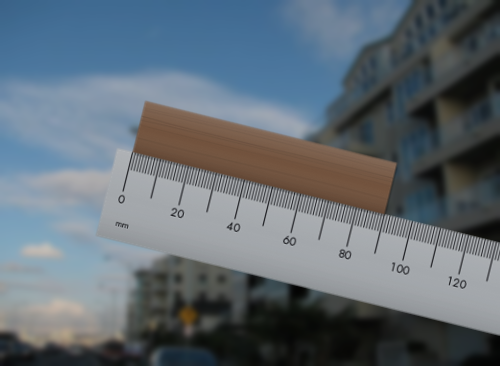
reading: mm 90
